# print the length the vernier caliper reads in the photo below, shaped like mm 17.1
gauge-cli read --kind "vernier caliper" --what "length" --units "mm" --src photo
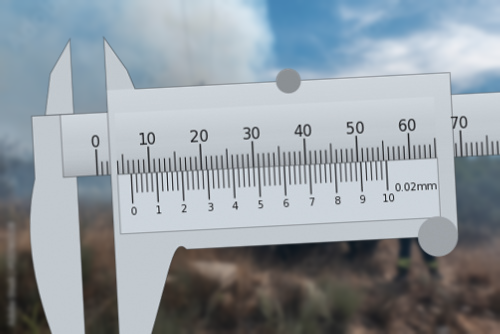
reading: mm 6.5
